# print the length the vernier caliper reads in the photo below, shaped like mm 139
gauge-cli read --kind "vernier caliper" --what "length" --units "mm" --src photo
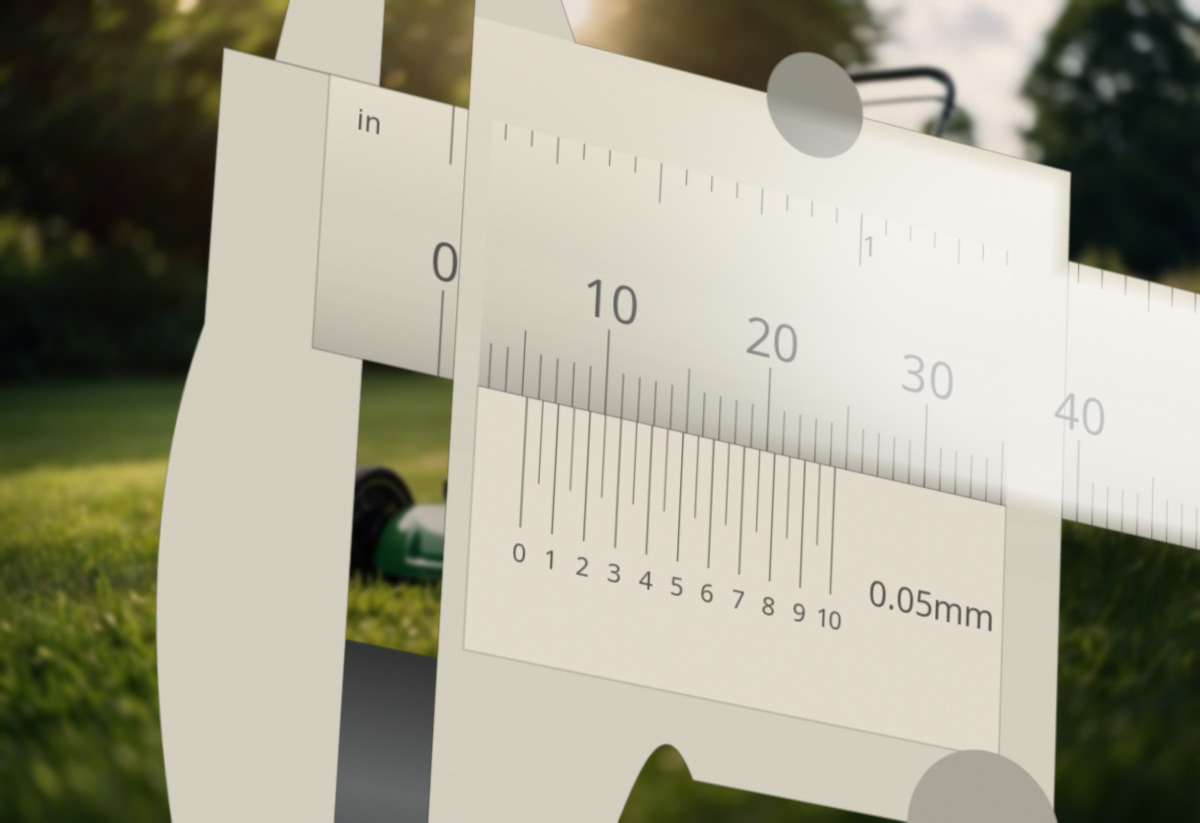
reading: mm 5.3
